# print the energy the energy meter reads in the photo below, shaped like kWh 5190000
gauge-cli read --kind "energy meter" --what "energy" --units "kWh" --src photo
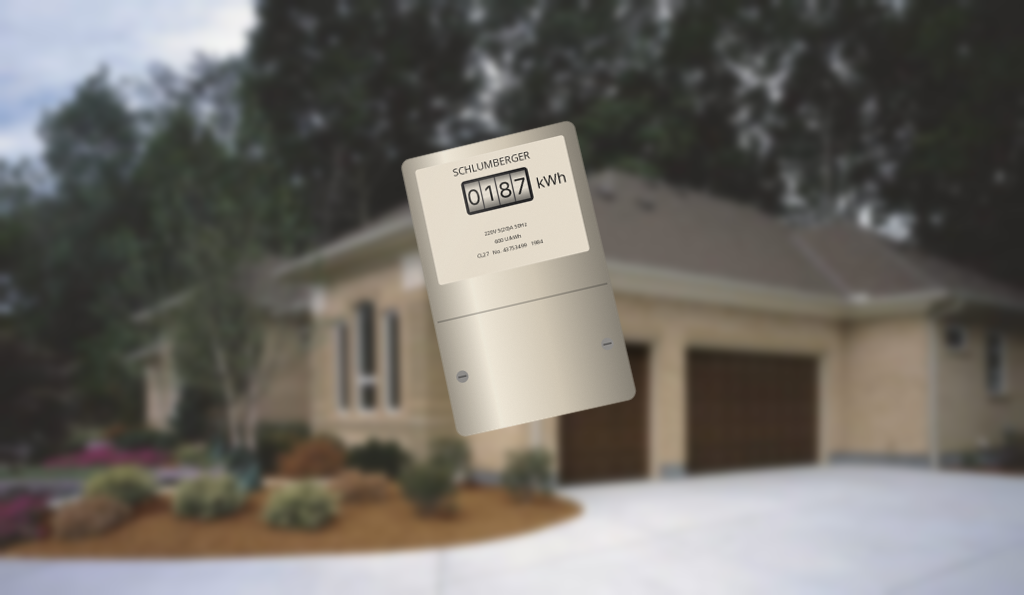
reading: kWh 187
